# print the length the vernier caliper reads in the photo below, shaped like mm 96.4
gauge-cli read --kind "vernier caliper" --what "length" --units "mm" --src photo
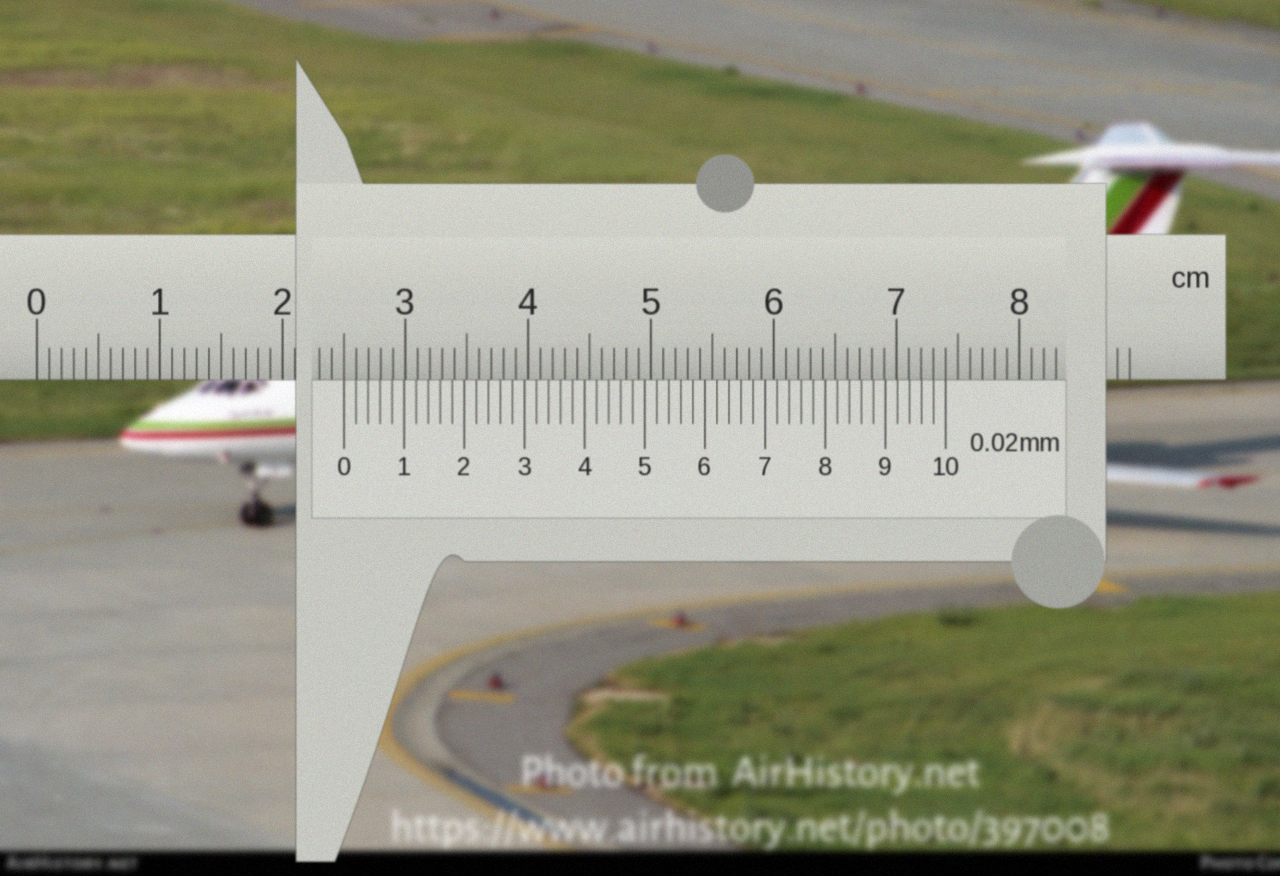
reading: mm 25.0
